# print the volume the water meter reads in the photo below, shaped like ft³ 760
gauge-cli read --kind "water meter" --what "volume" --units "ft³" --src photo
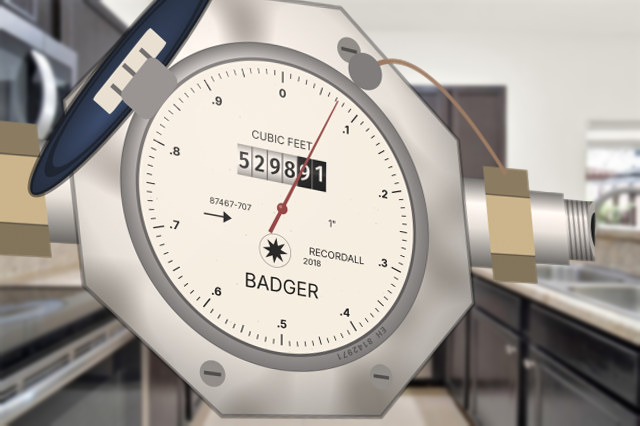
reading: ft³ 529891.07
